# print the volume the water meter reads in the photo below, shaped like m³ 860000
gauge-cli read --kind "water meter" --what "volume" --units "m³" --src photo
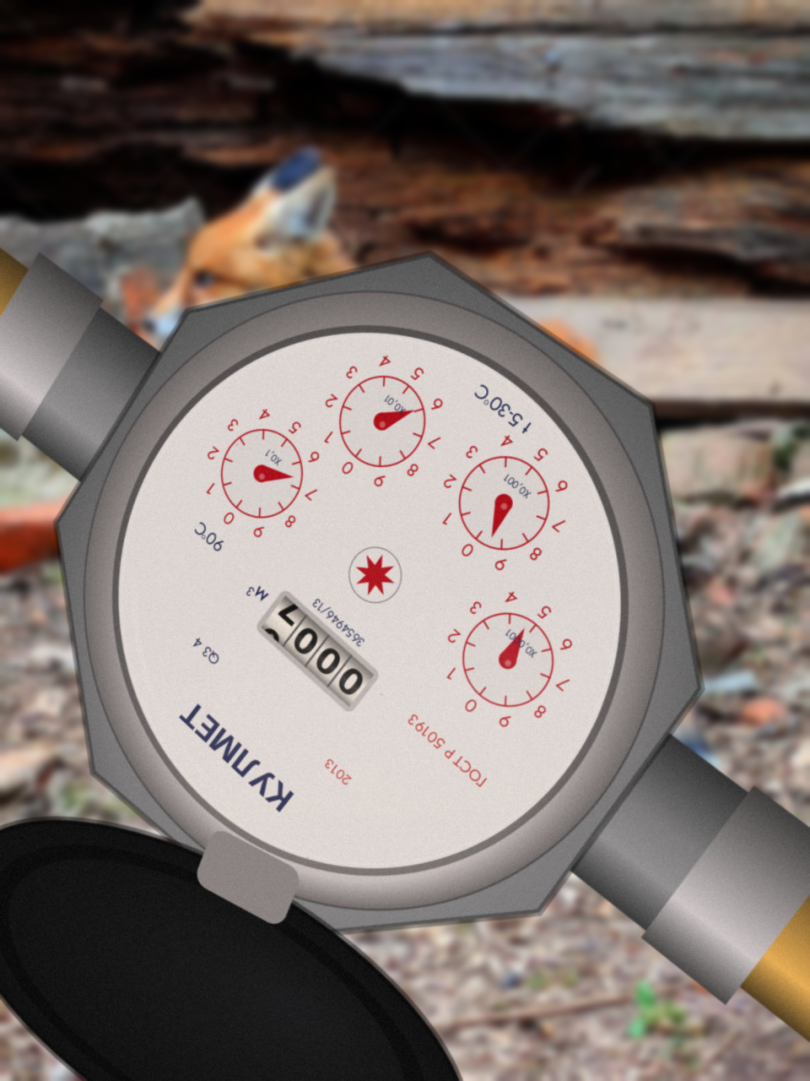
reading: m³ 6.6594
